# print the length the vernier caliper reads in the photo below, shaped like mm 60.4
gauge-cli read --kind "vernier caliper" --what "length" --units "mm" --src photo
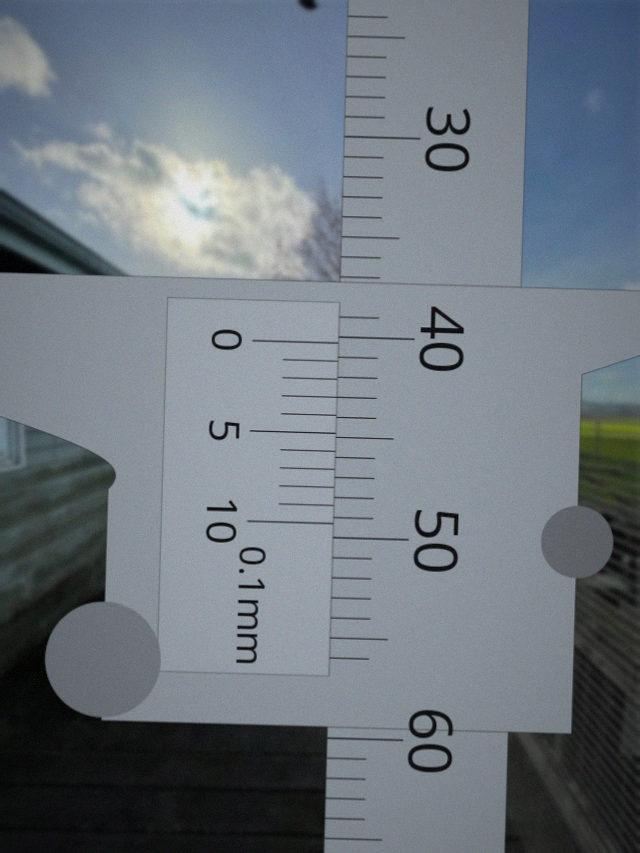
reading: mm 40.3
